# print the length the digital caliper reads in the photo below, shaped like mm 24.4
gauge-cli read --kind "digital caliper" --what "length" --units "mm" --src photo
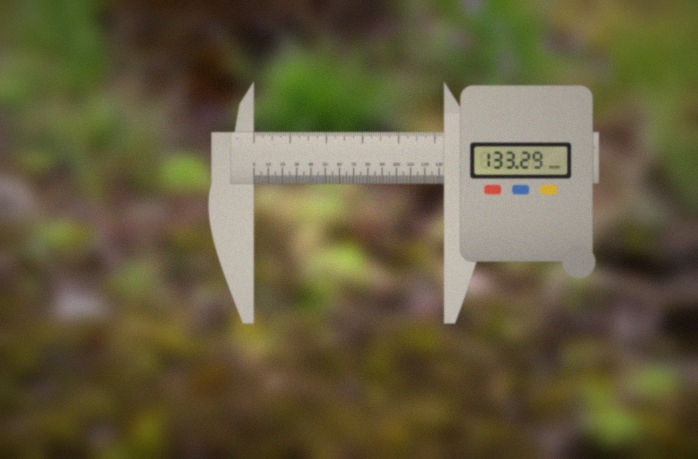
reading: mm 133.29
